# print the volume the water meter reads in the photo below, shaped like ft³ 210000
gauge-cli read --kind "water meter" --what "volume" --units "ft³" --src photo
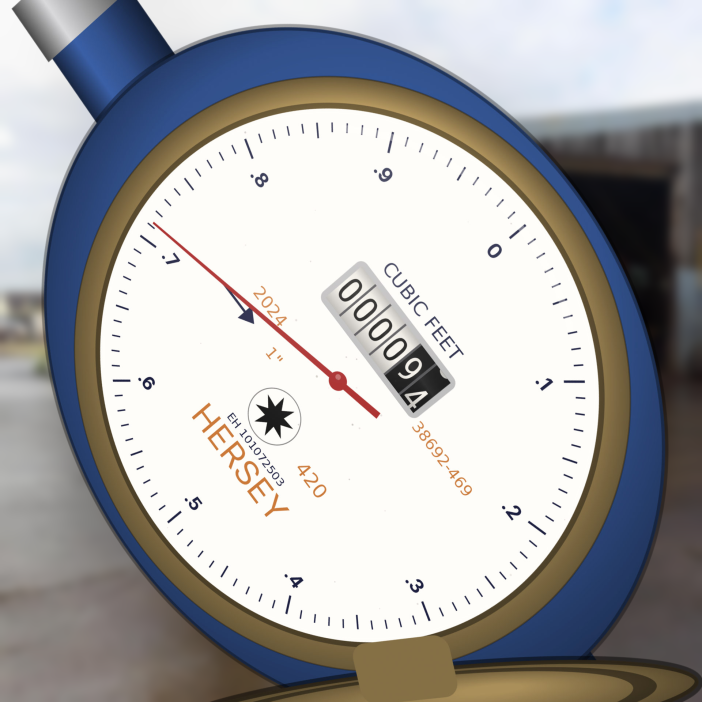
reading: ft³ 93.71
